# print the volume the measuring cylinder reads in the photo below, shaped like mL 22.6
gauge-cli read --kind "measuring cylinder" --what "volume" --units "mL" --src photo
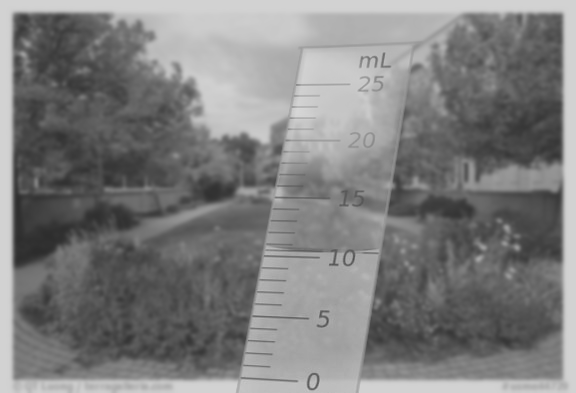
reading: mL 10.5
